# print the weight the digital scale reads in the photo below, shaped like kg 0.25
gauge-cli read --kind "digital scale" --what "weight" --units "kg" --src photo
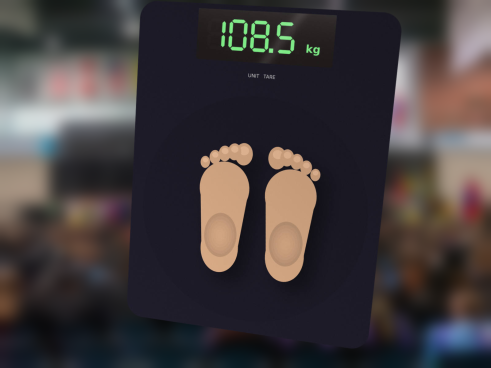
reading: kg 108.5
